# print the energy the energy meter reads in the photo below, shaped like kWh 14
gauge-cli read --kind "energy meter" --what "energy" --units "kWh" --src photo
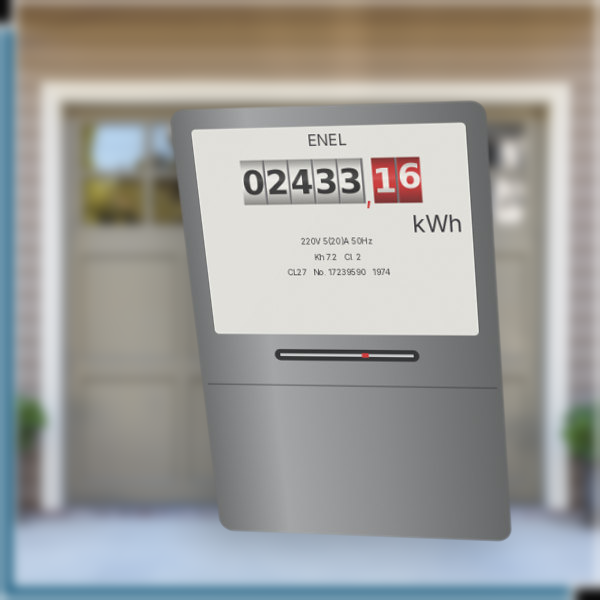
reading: kWh 2433.16
